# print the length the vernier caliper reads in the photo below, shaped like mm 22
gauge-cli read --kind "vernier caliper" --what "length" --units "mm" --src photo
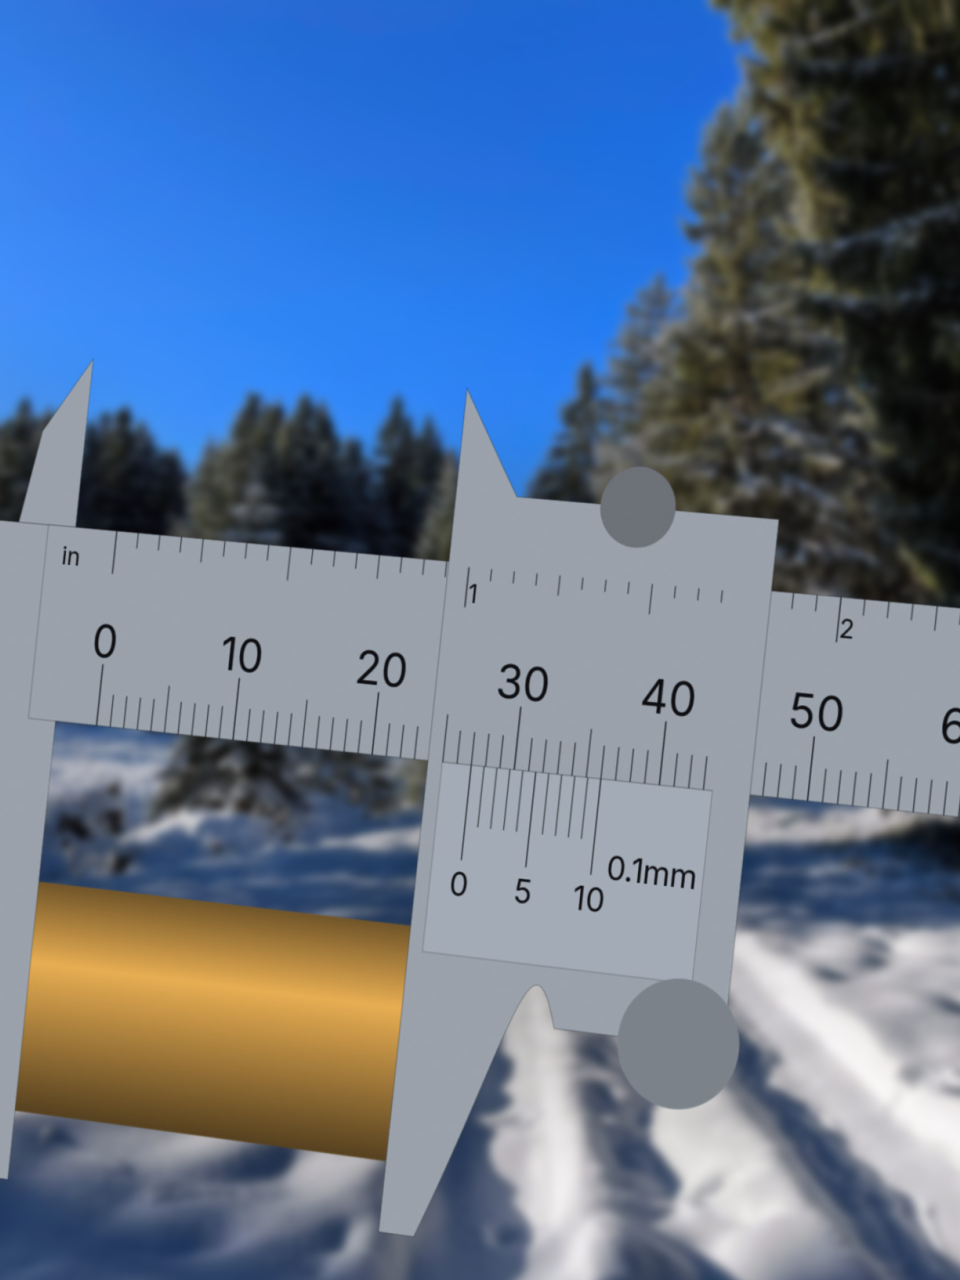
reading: mm 27.0
